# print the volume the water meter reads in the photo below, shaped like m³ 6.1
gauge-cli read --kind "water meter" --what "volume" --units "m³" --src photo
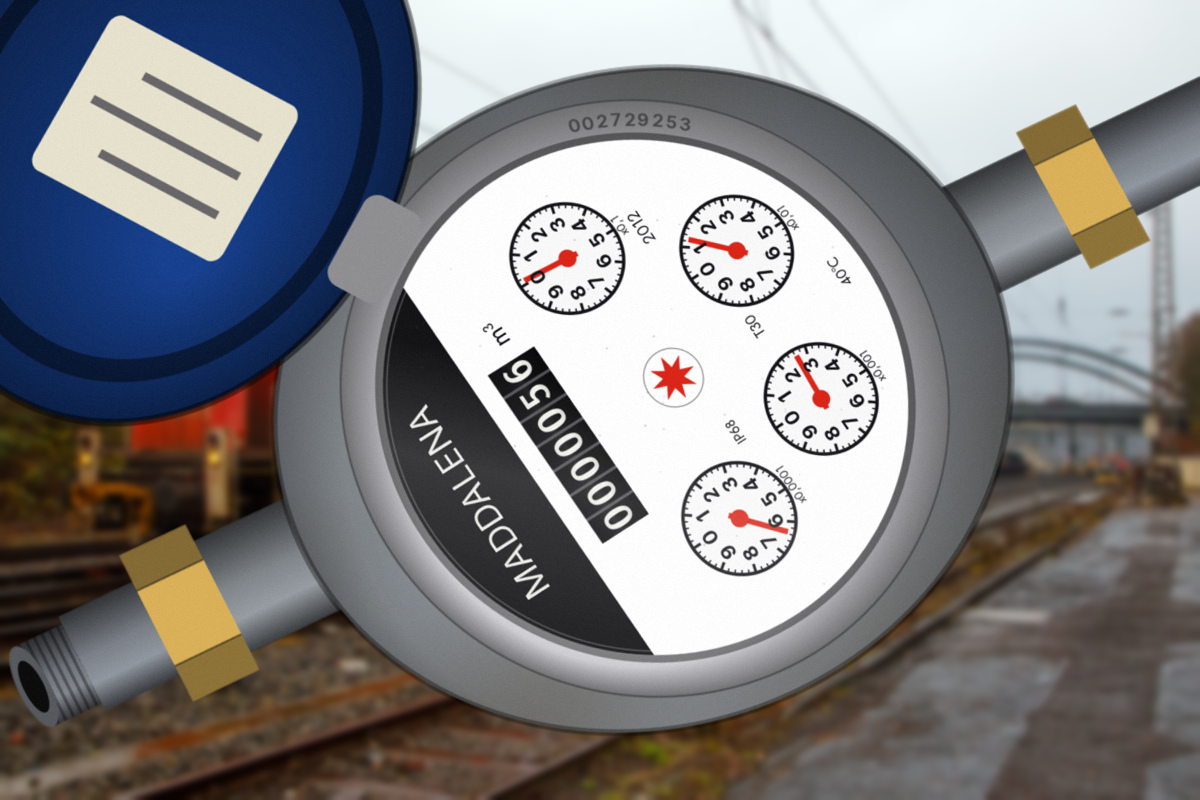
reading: m³ 56.0126
